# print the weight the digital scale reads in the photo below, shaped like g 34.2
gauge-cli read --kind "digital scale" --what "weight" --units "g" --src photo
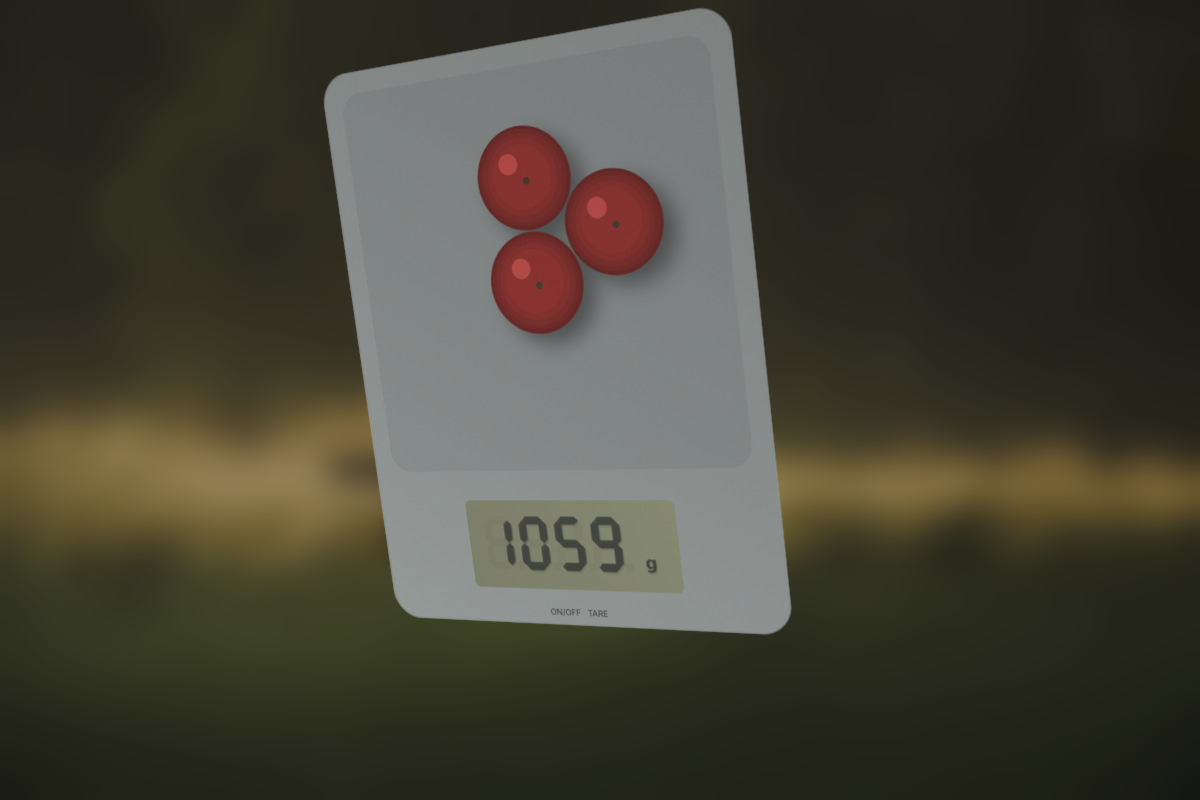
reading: g 1059
